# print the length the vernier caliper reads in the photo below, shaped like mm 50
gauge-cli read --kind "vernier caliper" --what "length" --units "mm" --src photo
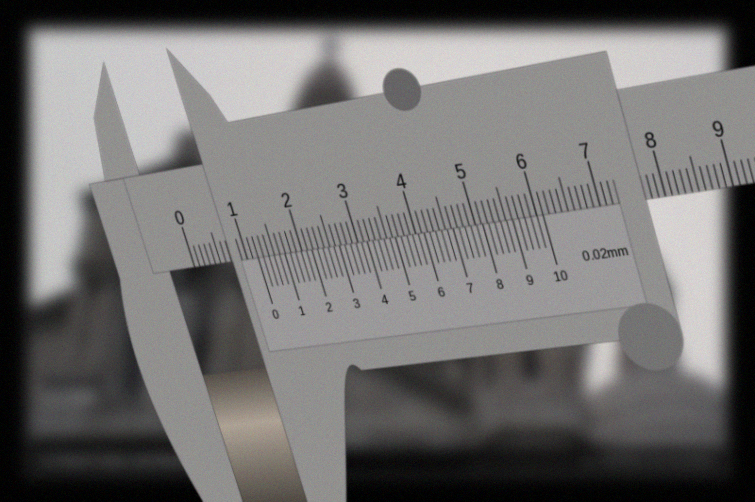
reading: mm 12.0
